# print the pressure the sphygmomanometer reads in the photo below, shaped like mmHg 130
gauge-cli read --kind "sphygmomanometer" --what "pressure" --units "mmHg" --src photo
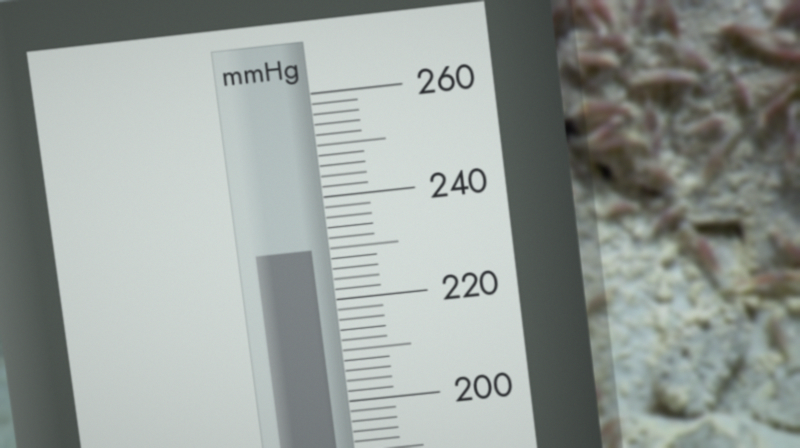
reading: mmHg 230
